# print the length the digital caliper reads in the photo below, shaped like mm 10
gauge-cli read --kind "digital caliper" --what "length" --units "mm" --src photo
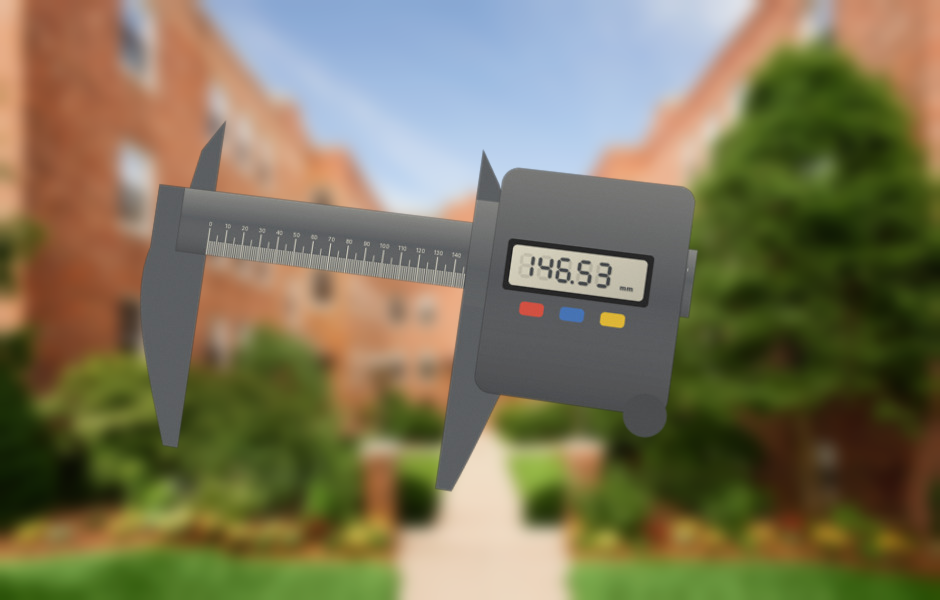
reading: mm 146.53
